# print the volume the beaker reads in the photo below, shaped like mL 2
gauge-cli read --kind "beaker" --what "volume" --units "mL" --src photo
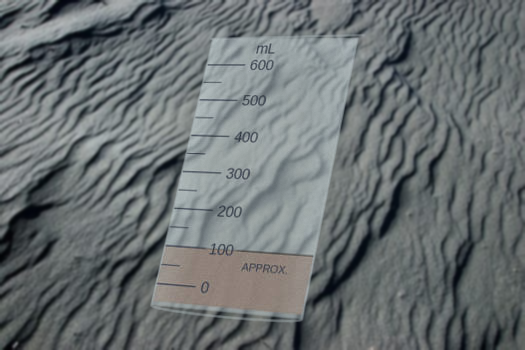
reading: mL 100
